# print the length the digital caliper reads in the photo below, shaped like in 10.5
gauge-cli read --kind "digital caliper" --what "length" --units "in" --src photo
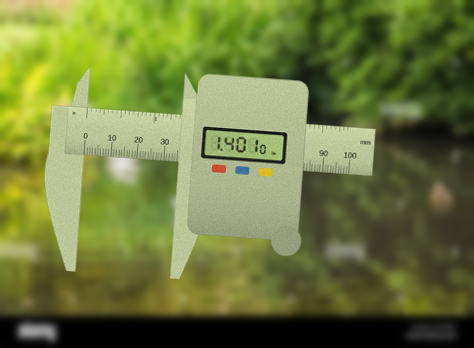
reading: in 1.4010
